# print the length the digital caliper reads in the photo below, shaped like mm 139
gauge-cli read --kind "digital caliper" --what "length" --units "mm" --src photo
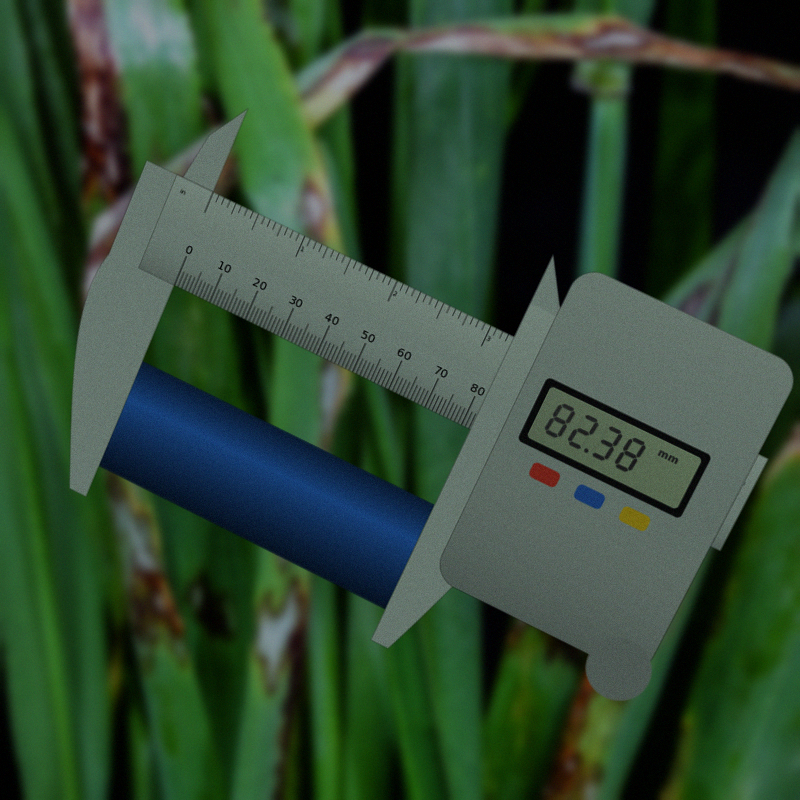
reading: mm 82.38
